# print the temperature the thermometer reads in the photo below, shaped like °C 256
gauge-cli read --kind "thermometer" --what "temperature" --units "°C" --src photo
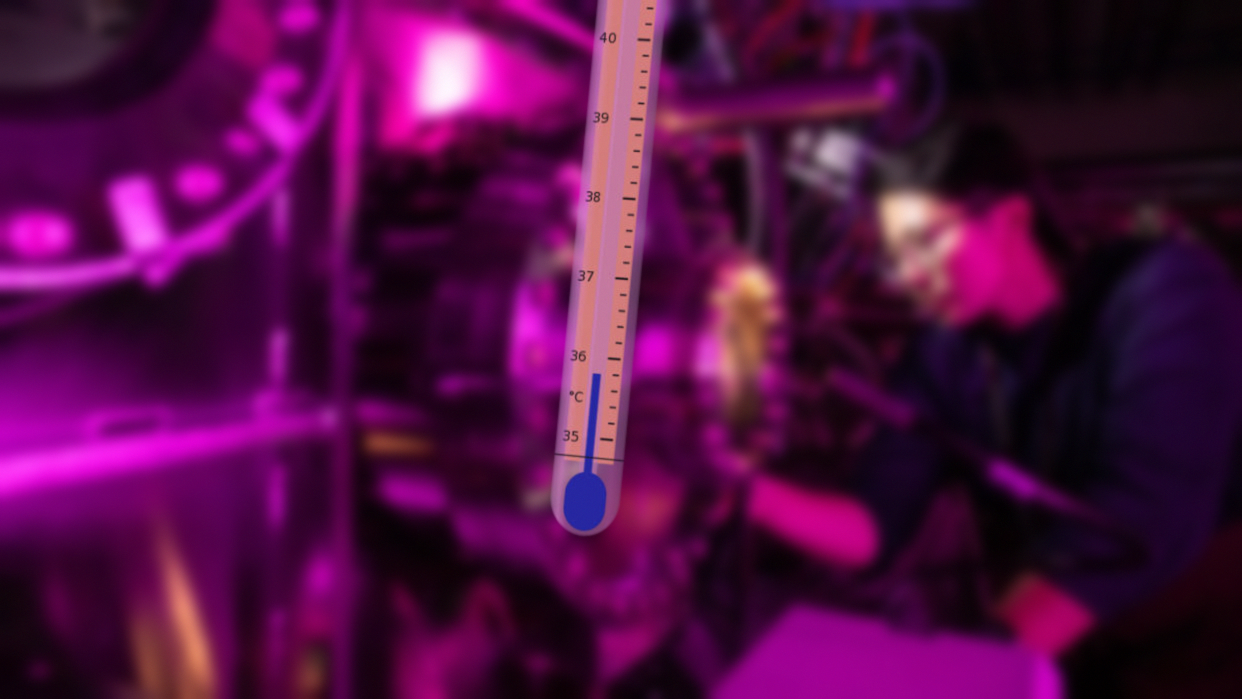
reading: °C 35.8
